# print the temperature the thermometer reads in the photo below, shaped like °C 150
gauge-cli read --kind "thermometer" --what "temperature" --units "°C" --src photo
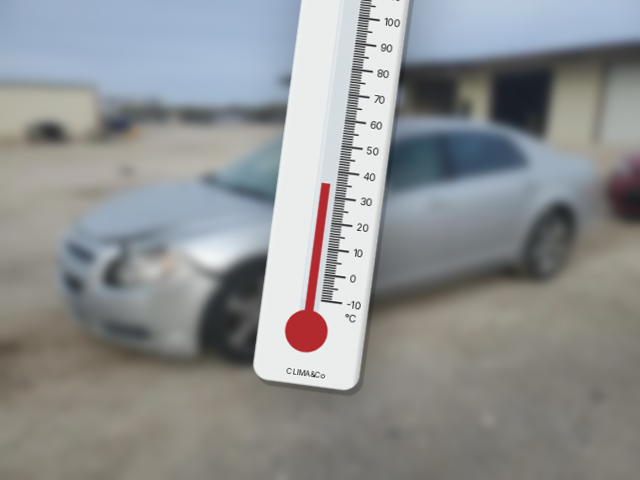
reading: °C 35
